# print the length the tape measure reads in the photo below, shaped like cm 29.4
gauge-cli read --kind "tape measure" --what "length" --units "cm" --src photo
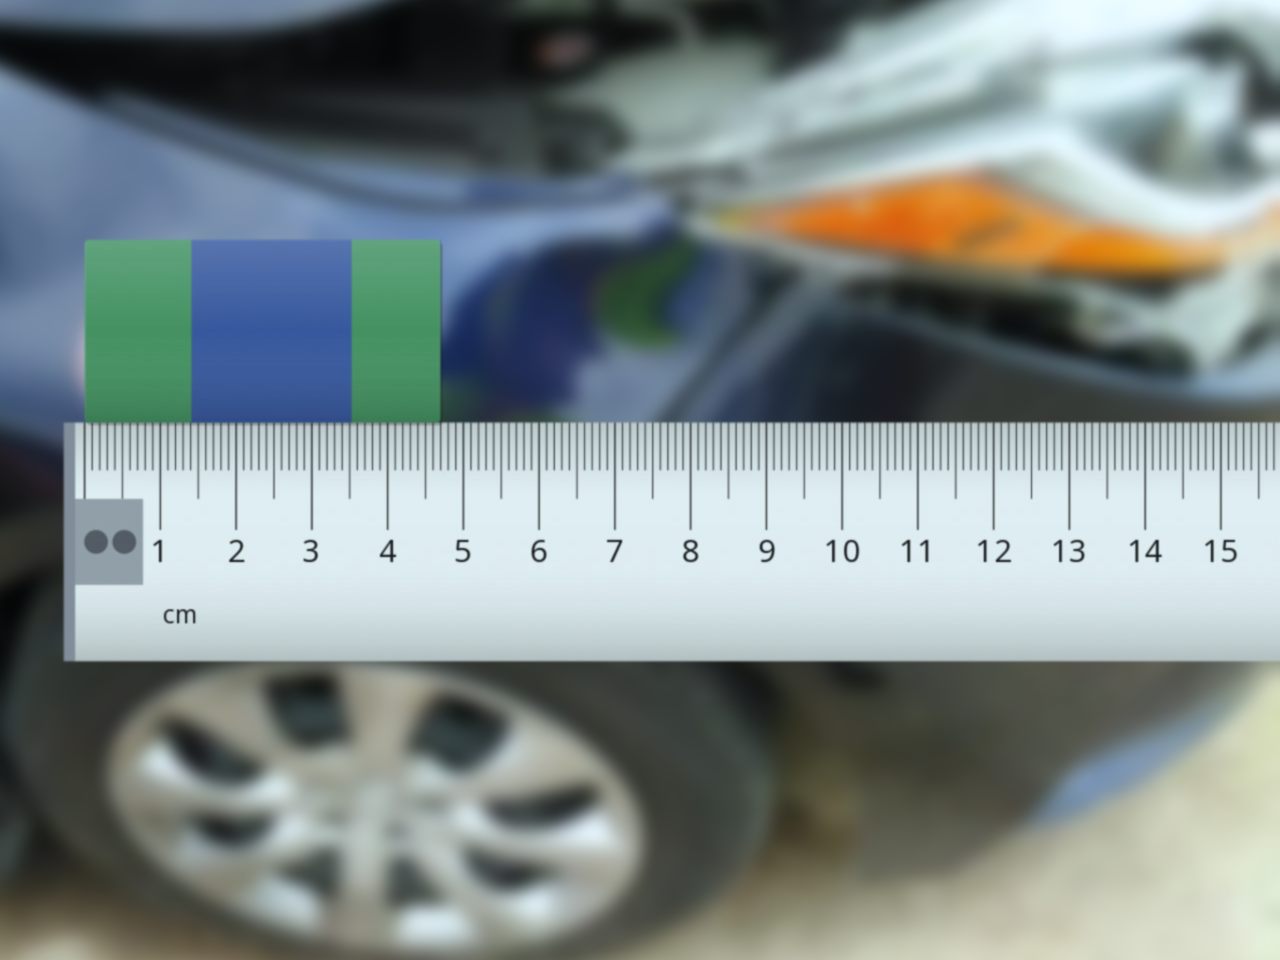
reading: cm 4.7
